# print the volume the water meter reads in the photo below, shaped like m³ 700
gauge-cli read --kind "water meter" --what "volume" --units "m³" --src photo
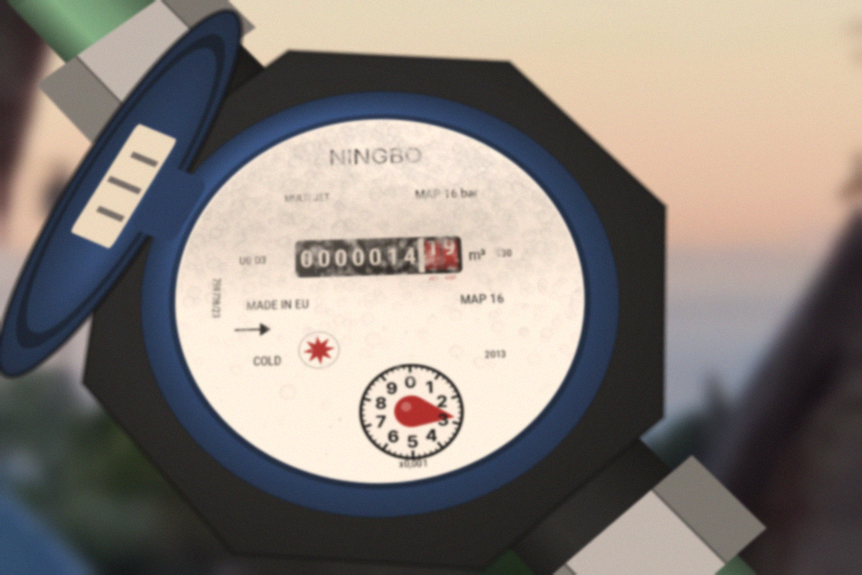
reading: m³ 14.192
